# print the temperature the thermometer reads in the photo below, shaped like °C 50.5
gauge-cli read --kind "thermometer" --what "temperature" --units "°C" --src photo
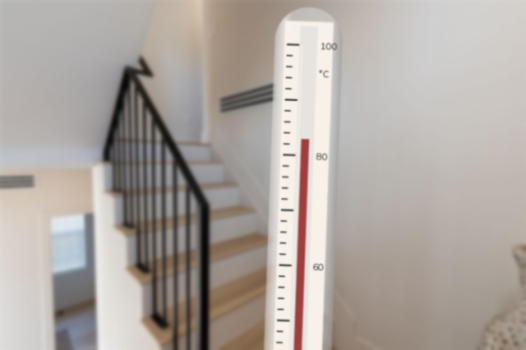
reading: °C 83
